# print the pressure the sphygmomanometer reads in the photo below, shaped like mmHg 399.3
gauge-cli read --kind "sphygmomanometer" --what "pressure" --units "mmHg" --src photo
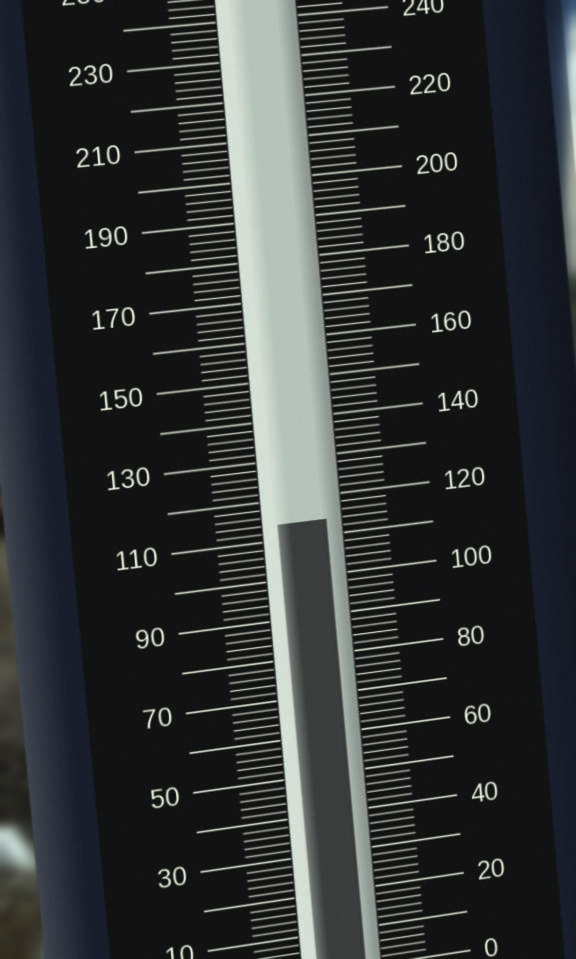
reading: mmHg 114
